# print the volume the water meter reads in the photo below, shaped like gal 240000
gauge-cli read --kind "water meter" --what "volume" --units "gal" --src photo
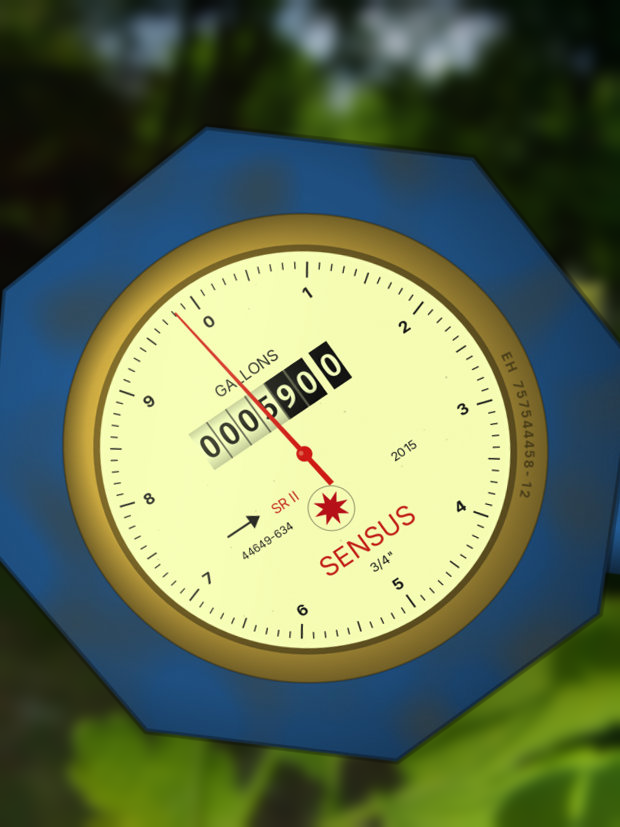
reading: gal 5899.8
